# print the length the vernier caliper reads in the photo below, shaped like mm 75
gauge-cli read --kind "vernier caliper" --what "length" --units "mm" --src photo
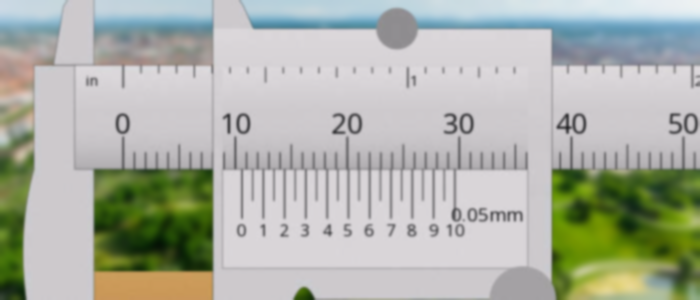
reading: mm 10.6
